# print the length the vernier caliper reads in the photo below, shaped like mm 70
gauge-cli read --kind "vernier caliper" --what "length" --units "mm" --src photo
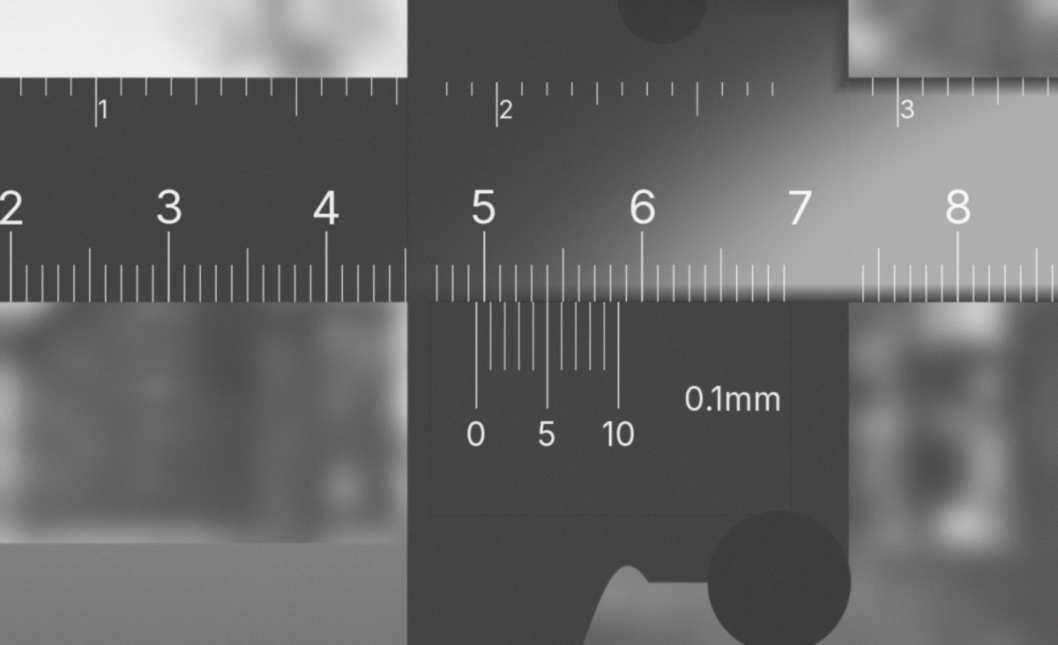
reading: mm 49.5
